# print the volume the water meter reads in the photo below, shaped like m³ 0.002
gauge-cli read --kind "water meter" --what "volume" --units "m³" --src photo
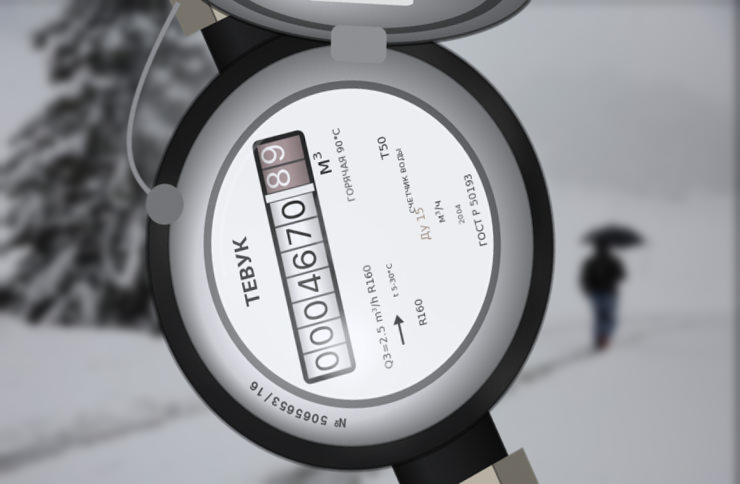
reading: m³ 4670.89
